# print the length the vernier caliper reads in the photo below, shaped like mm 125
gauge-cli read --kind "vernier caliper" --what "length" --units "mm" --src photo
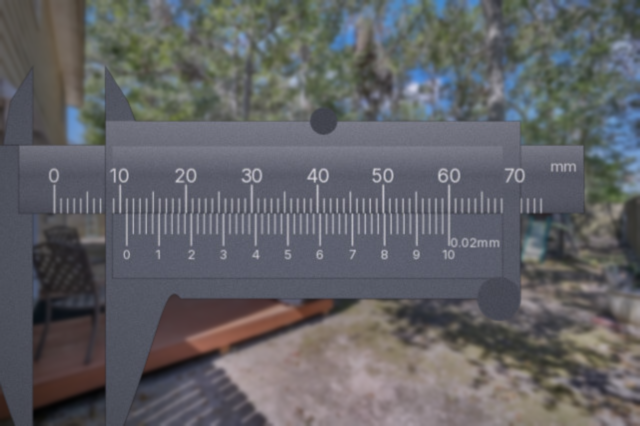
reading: mm 11.0
